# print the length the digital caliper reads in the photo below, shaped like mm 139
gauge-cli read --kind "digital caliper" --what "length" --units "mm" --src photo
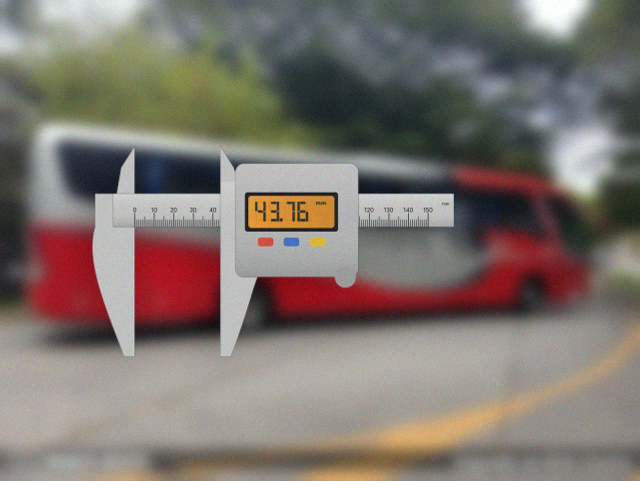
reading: mm 43.76
